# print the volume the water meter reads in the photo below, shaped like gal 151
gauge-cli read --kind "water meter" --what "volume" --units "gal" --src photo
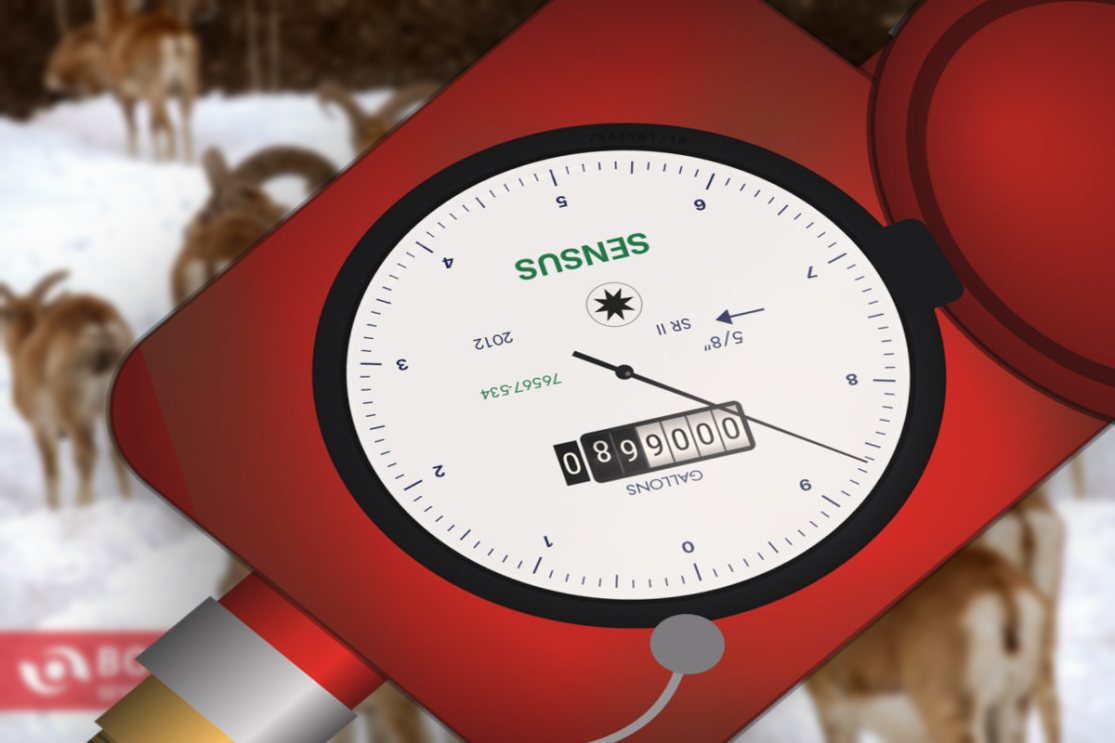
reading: gal 6678.6
